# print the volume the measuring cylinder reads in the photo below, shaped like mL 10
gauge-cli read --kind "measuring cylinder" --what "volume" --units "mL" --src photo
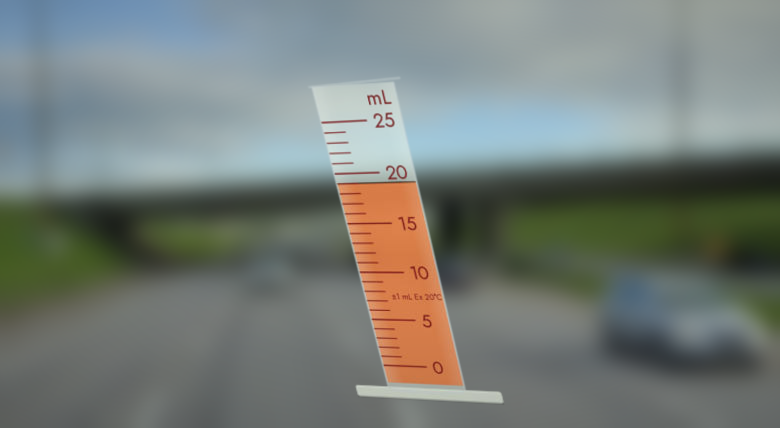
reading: mL 19
